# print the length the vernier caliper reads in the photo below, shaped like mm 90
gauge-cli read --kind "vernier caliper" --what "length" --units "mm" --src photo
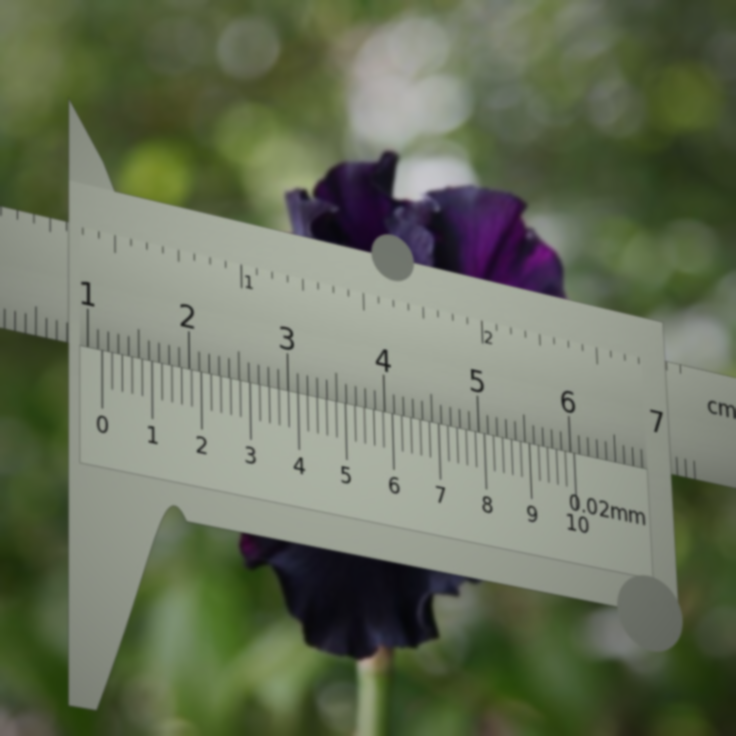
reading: mm 11.4
